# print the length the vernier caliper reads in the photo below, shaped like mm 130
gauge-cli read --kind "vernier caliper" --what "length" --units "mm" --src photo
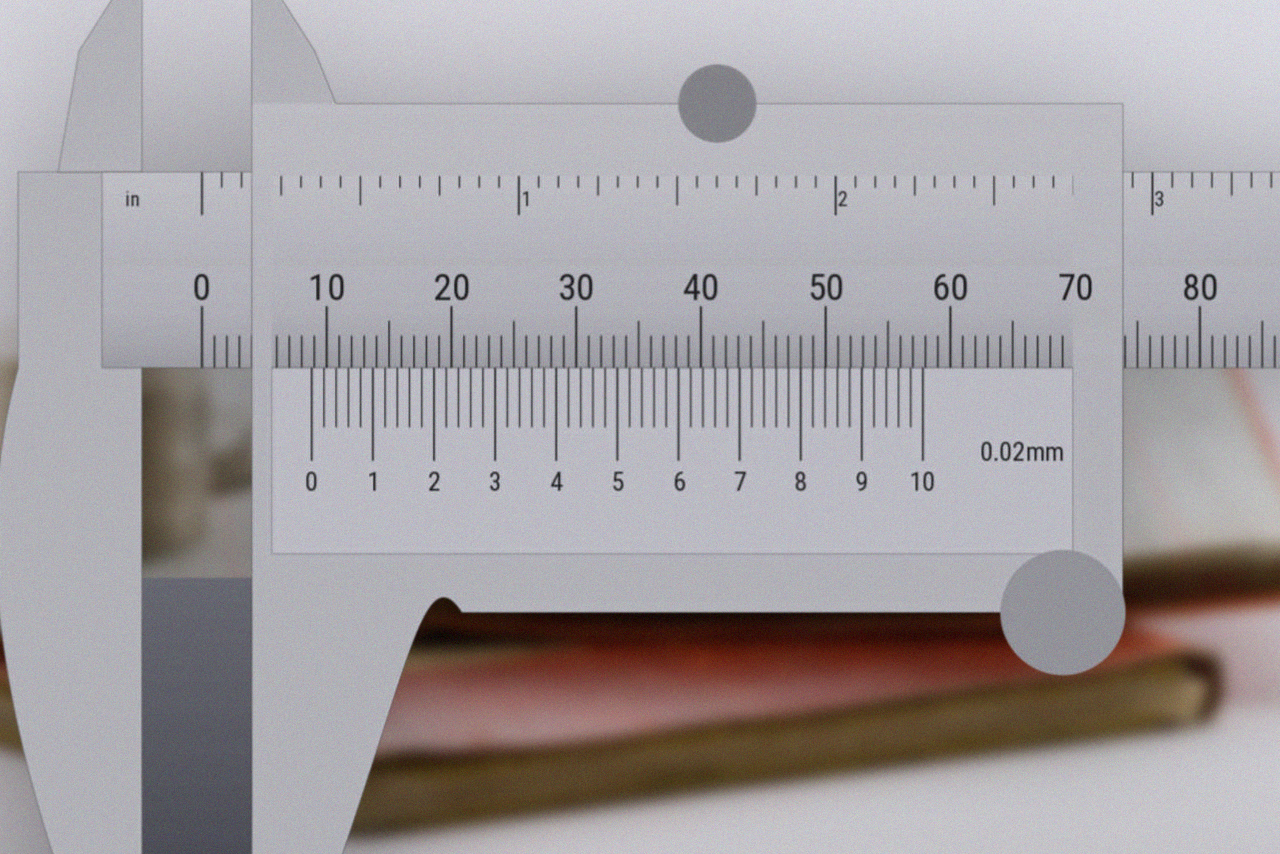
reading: mm 8.8
